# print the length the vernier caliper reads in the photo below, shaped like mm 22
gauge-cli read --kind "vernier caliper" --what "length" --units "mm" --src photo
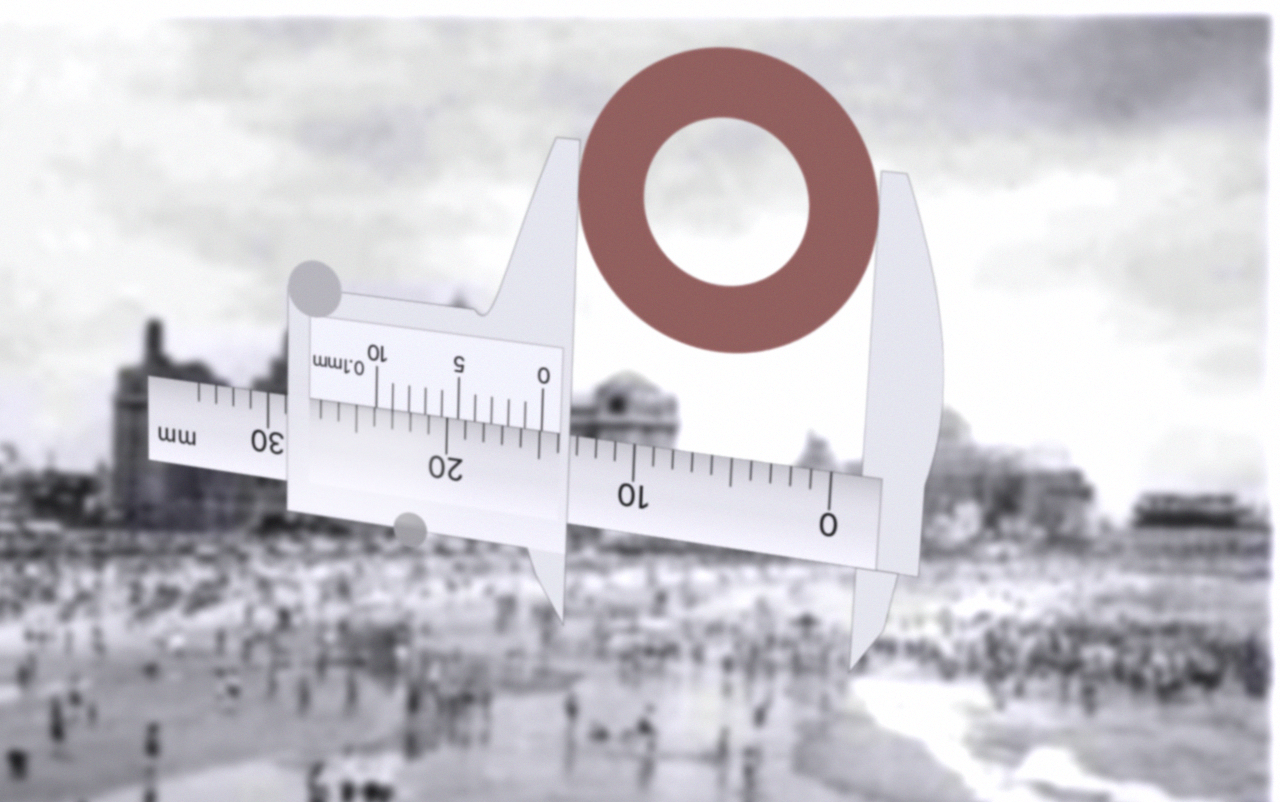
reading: mm 14.9
